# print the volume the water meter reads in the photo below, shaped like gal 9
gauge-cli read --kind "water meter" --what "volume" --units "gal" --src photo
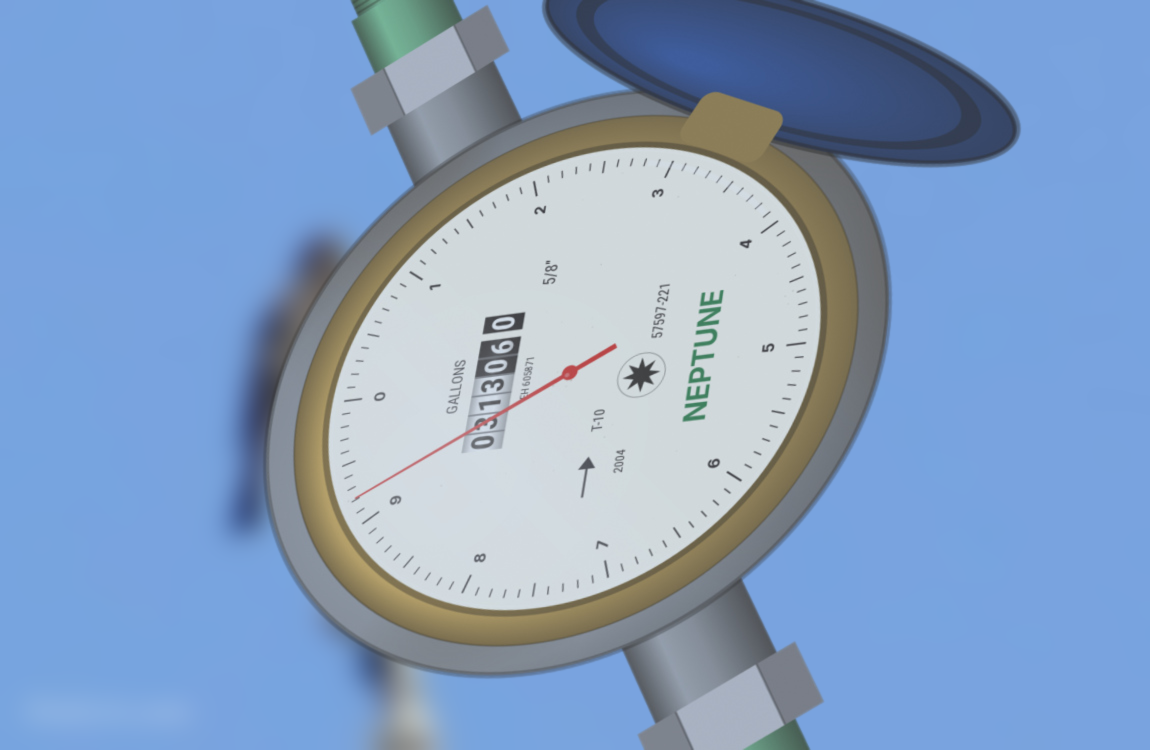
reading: gal 313059.2
